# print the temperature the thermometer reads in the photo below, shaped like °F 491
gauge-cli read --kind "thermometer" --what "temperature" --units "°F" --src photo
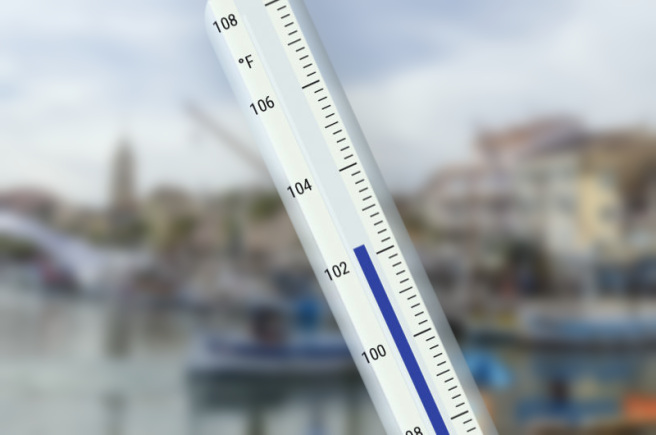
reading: °F 102.3
